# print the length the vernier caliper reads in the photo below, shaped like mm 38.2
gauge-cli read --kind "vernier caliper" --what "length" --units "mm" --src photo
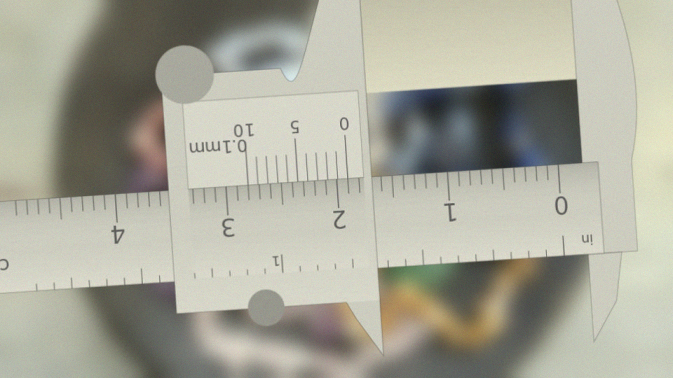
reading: mm 19.0
